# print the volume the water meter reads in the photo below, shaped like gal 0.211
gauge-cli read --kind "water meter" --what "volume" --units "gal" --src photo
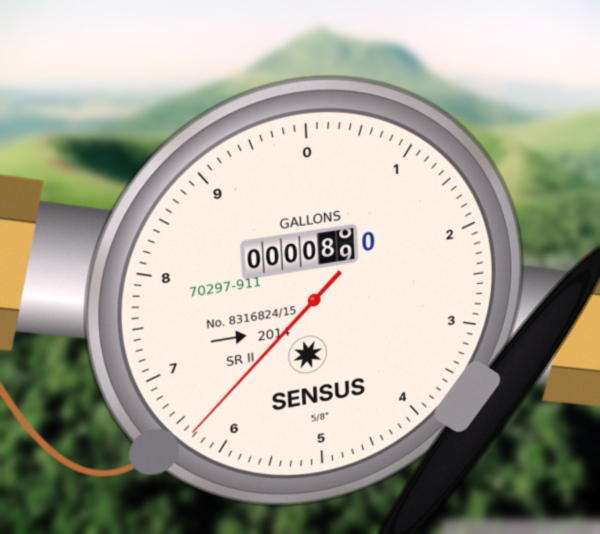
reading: gal 886.3
